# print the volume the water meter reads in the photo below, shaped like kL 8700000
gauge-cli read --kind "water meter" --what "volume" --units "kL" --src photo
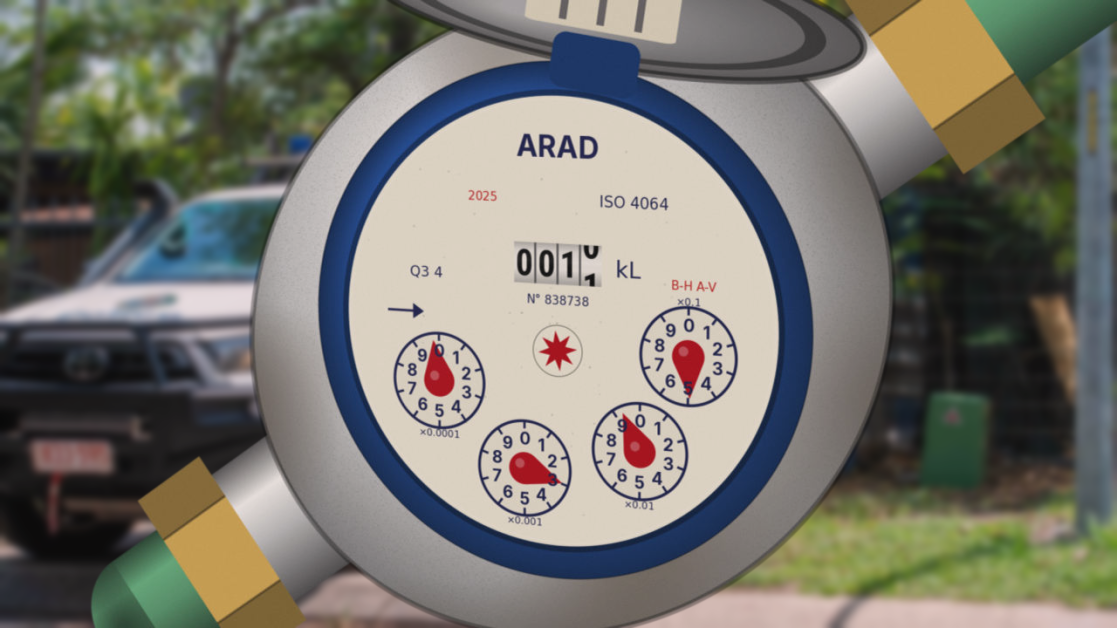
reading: kL 10.4929
